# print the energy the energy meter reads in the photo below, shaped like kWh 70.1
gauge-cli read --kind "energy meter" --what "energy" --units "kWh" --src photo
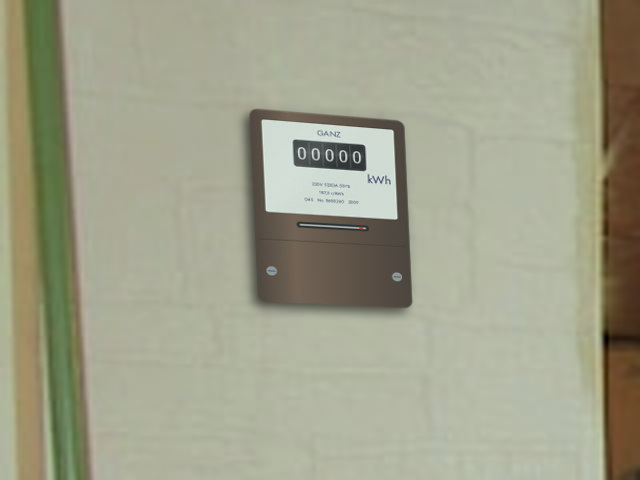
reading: kWh 0
